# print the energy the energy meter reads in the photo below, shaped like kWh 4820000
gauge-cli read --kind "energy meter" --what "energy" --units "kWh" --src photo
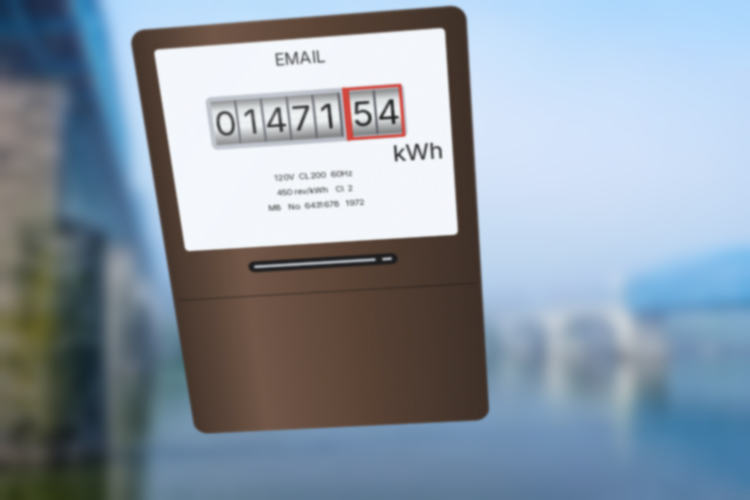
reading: kWh 1471.54
